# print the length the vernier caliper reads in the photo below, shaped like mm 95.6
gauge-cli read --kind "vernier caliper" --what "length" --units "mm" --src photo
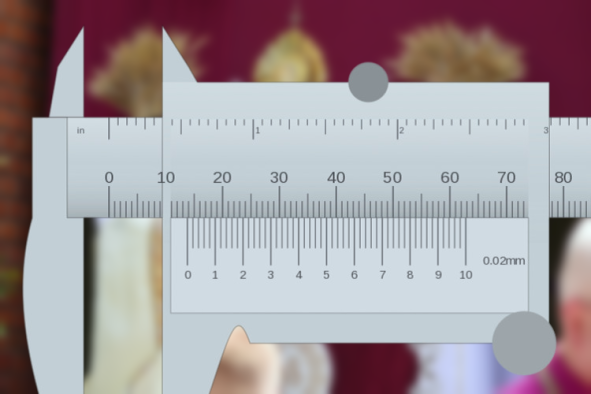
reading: mm 13.8
